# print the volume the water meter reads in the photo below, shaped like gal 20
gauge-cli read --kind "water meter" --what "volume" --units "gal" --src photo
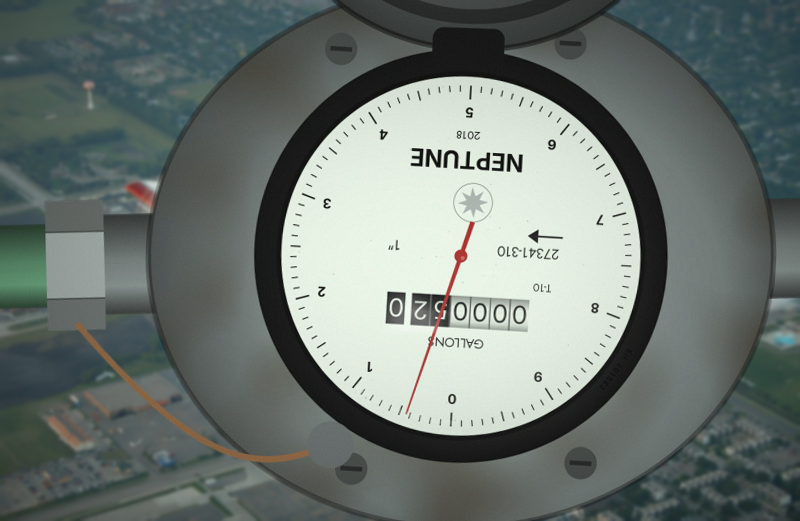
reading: gal 520.4
